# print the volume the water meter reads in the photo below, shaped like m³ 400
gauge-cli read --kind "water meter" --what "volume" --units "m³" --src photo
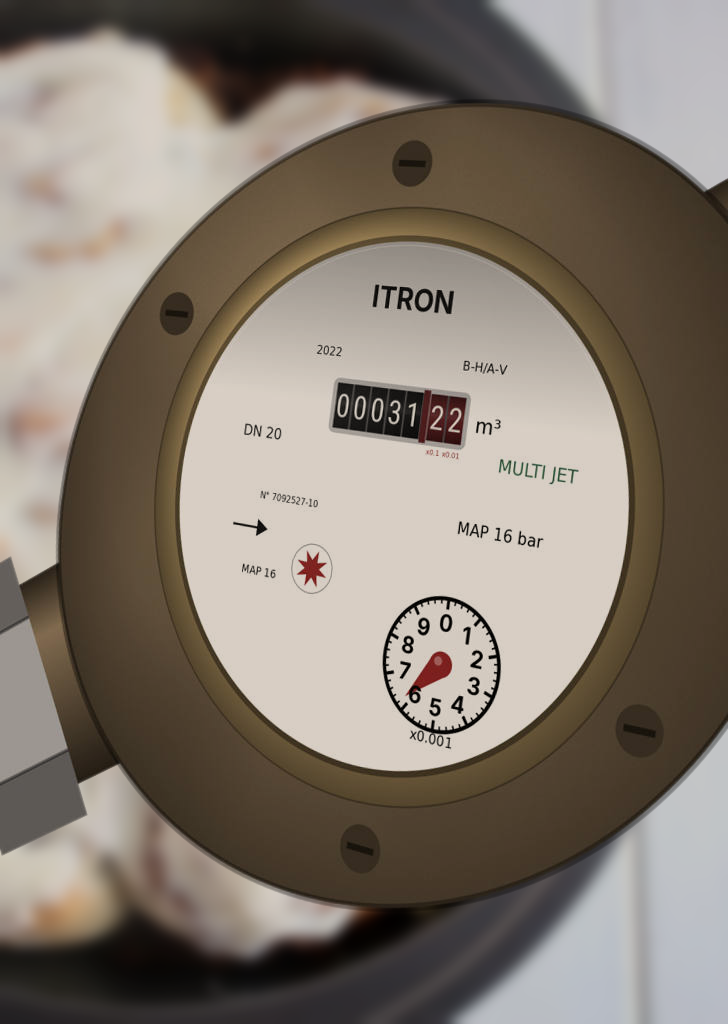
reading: m³ 31.226
